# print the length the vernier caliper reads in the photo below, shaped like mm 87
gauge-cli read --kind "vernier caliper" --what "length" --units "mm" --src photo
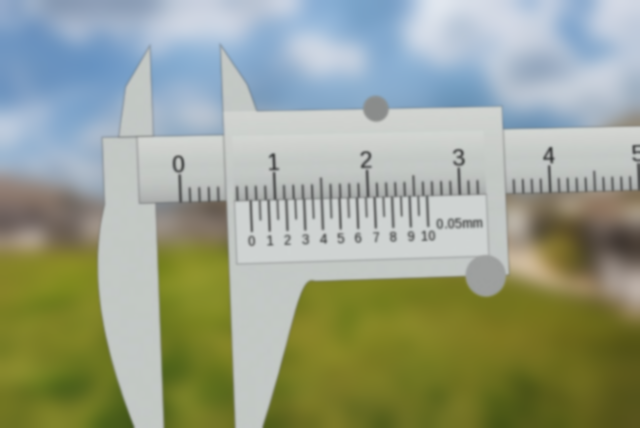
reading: mm 7.4
